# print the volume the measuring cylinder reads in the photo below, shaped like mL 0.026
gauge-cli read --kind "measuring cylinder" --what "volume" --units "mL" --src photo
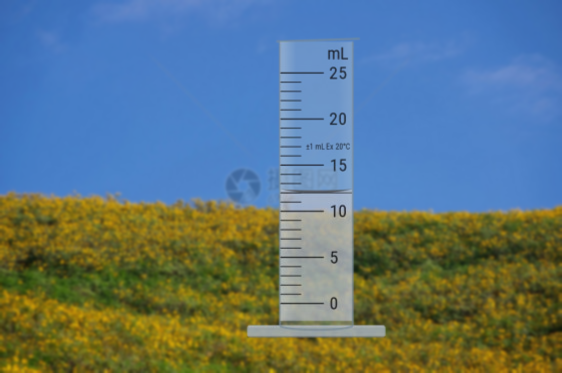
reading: mL 12
